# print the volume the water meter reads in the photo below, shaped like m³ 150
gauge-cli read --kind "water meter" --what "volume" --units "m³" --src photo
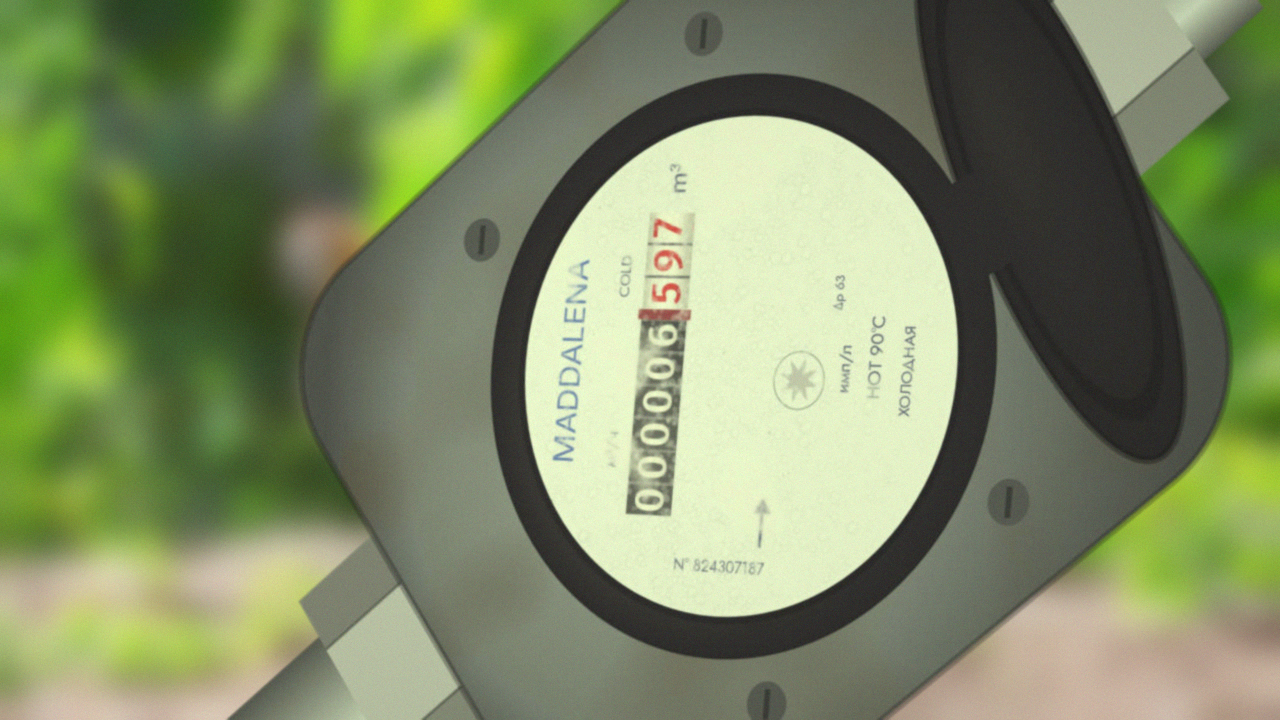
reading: m³ 6.597
